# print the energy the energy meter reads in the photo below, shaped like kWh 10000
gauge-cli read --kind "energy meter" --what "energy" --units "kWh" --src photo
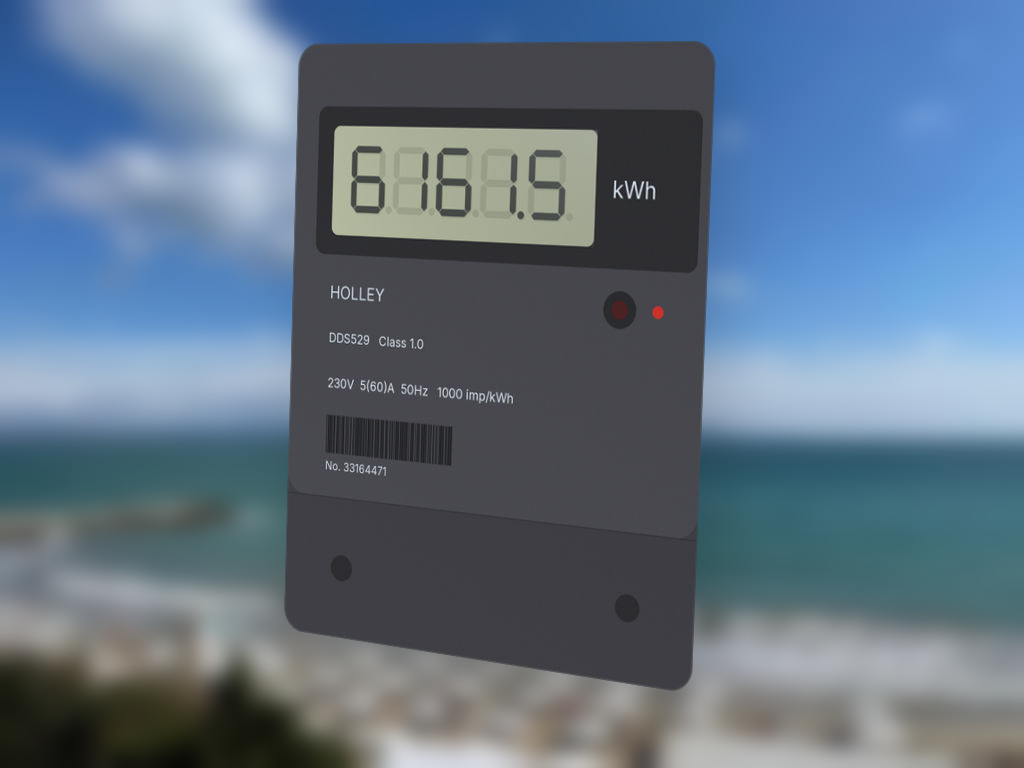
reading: kWh 6161.5
